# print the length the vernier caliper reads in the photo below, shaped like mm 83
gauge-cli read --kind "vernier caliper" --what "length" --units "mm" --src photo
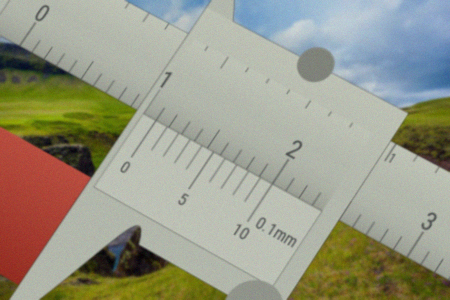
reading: mm 11.0
